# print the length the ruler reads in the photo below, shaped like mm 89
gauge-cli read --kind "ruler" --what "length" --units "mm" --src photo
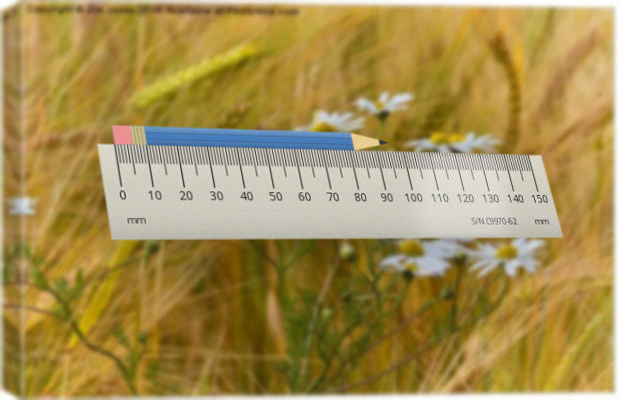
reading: mm 95
